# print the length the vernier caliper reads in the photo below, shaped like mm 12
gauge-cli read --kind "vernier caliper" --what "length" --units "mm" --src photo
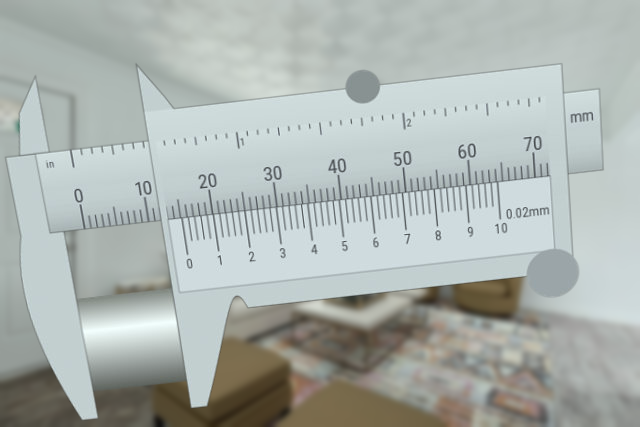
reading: mm 15.2
